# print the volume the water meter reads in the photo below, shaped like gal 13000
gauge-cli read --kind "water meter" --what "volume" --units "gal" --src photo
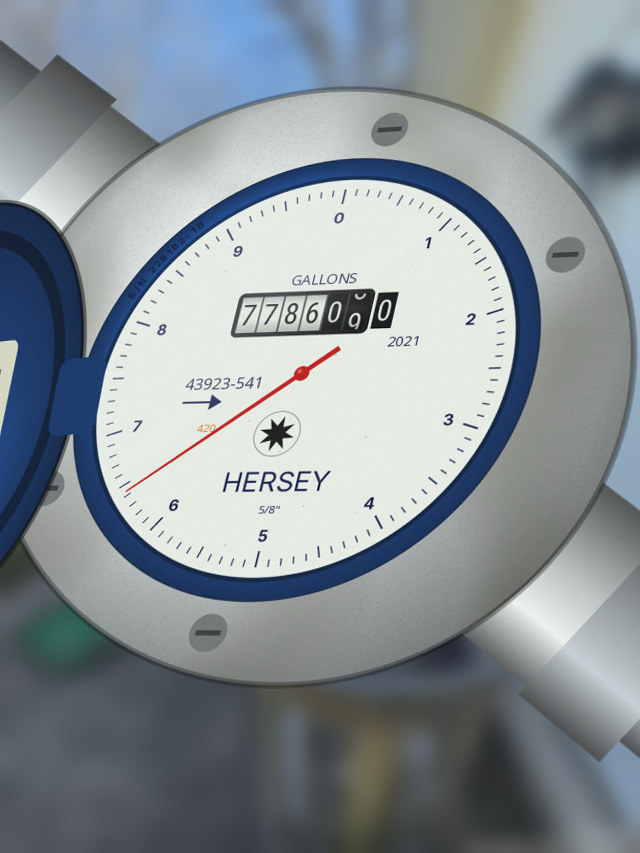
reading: gal 7786086.4
